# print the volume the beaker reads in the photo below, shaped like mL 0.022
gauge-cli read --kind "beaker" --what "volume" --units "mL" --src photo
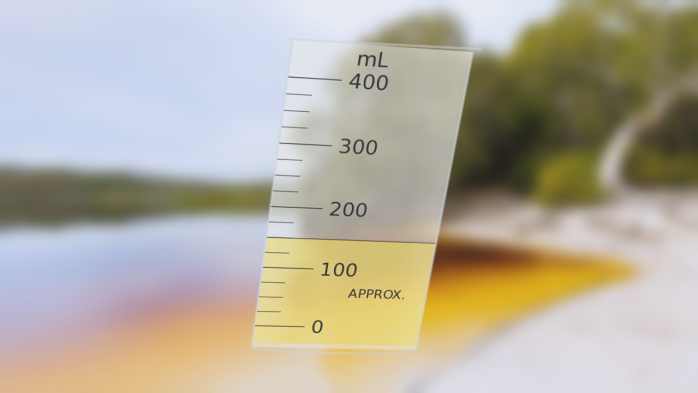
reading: mL 150
